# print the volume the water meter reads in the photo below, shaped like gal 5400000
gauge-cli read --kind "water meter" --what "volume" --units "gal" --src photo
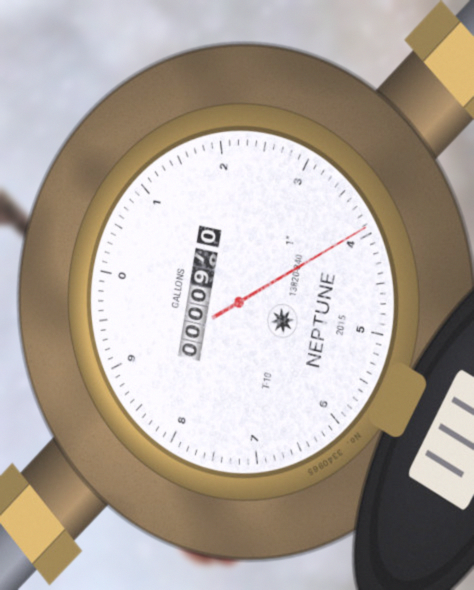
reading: gal 973.9
